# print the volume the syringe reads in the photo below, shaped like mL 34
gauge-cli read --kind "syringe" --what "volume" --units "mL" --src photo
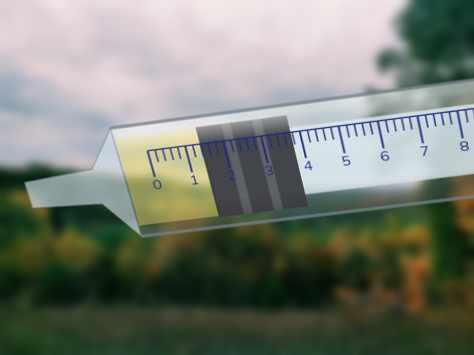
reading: mL 1.4
